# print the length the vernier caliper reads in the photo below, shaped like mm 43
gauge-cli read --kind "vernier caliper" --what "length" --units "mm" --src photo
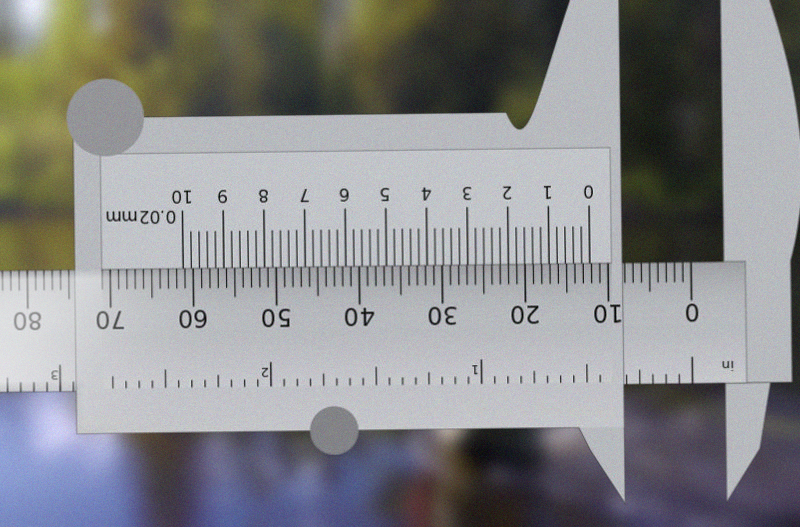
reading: mm 12.2
